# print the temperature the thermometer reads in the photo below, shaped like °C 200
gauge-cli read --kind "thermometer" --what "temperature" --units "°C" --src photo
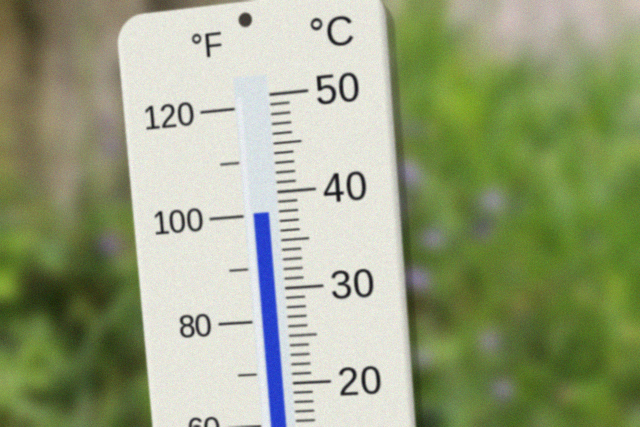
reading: °C 38
